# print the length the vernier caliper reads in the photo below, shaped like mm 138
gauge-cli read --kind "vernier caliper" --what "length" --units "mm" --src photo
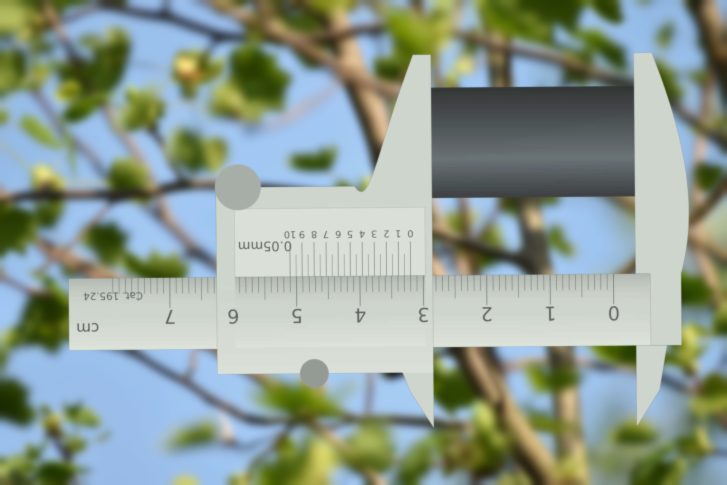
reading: mm 32.0
